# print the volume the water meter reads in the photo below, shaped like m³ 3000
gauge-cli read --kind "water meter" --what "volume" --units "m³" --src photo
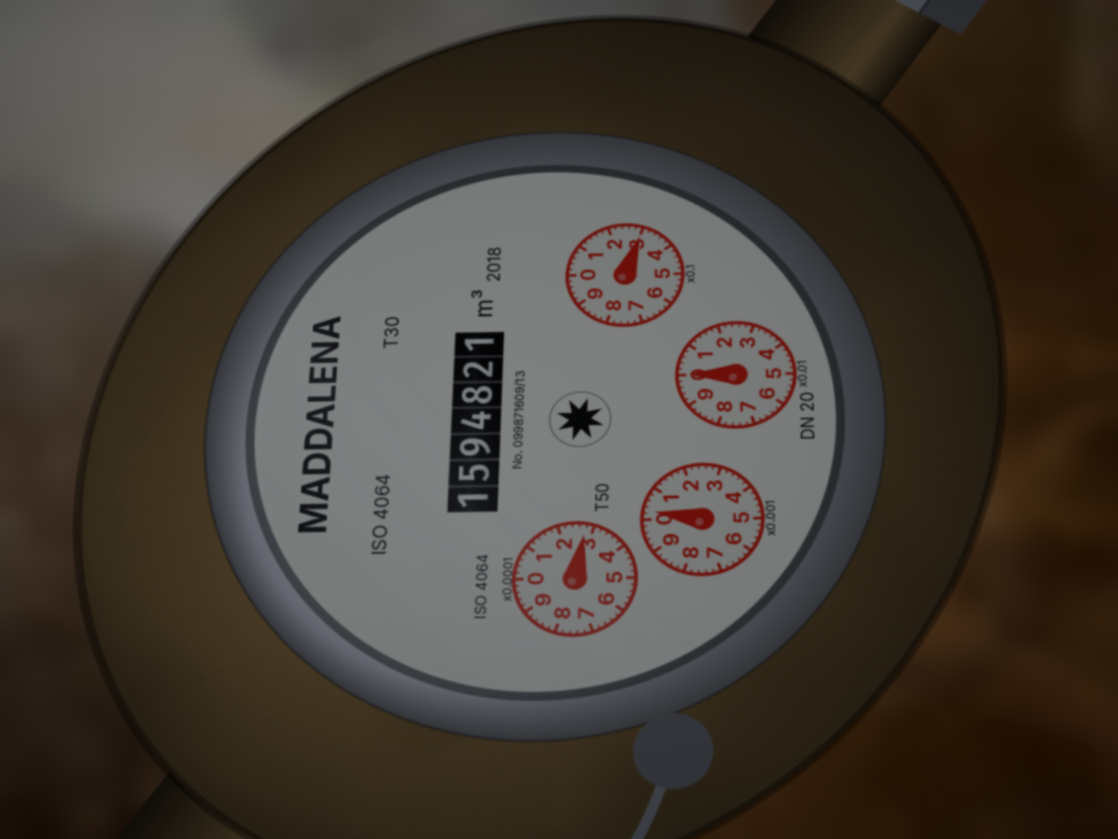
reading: m³ 1594821.3002
